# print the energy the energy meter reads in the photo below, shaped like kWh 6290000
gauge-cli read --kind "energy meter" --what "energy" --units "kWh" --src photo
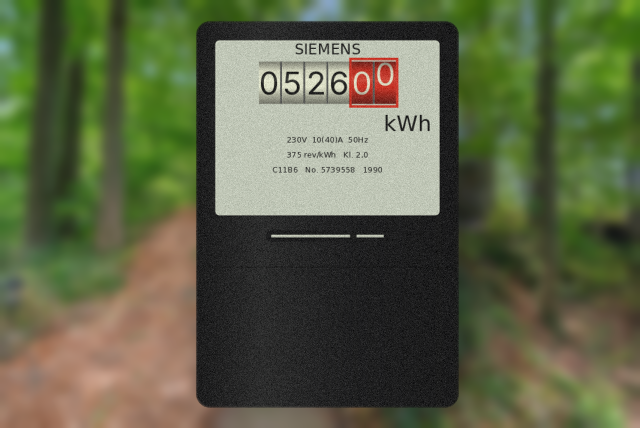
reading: kWh 526.00
